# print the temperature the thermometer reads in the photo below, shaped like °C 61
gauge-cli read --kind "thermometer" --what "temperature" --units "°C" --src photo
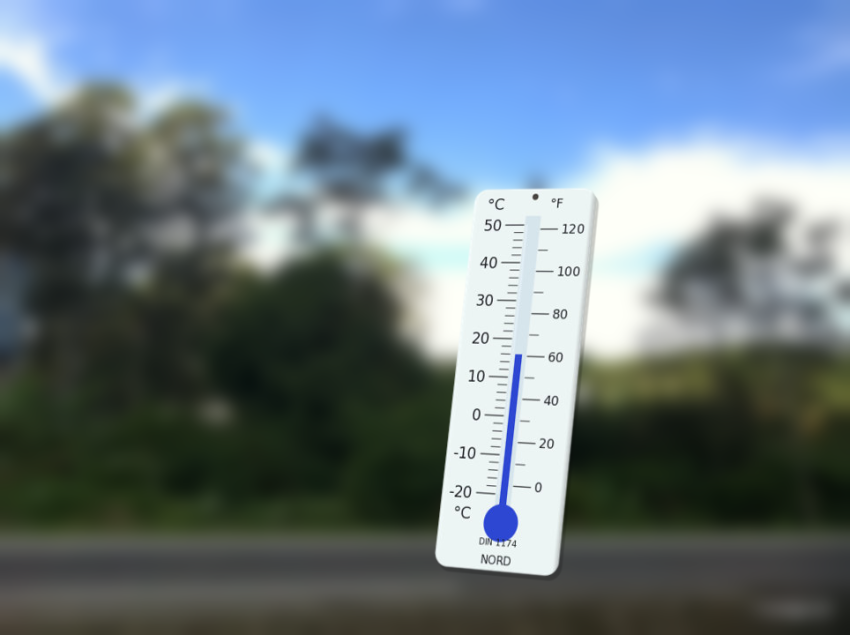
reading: °C 16
